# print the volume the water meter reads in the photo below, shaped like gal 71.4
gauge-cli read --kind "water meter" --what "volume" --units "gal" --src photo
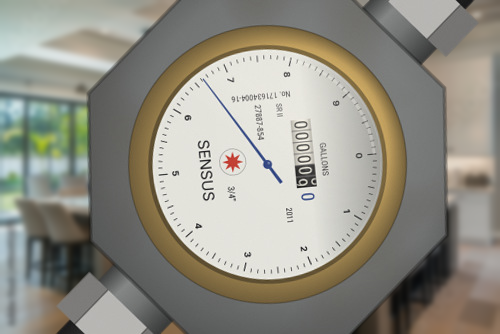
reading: gal 86.6
